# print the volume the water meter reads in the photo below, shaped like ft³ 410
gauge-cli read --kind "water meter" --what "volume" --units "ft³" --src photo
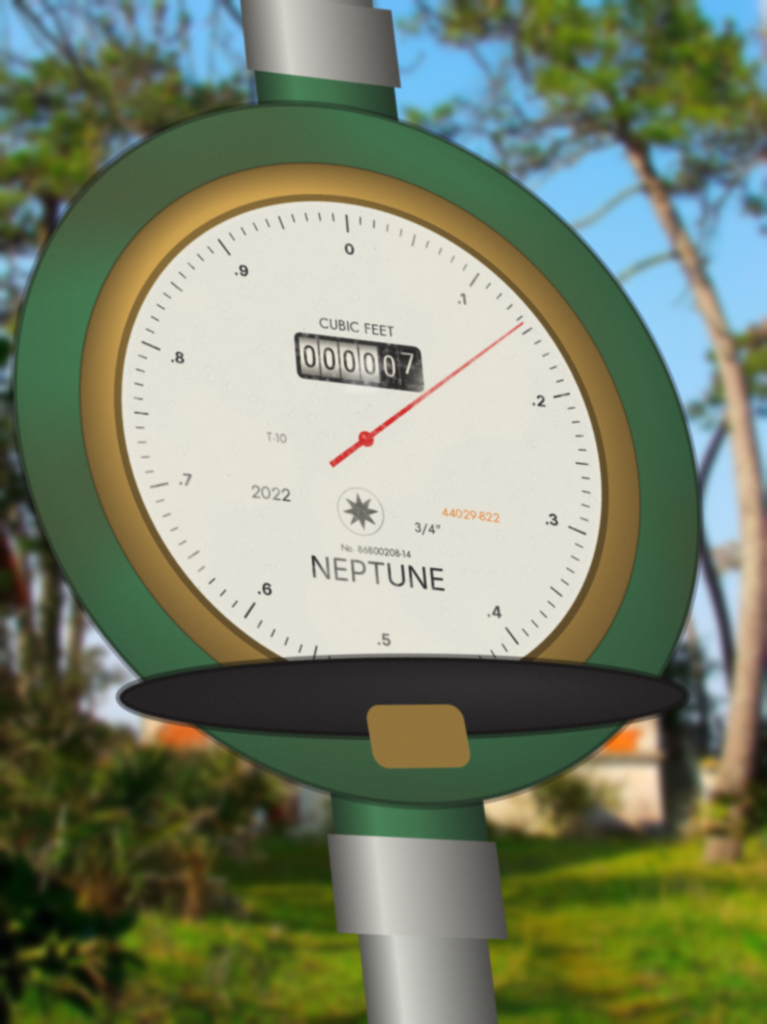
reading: ft³ 7.14
